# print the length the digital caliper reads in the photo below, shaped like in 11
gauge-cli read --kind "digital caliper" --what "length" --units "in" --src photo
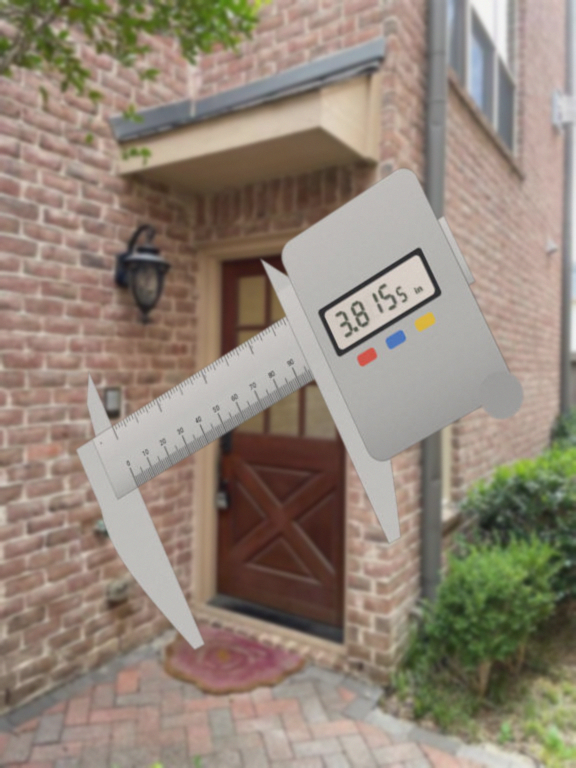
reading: in 3.8155
